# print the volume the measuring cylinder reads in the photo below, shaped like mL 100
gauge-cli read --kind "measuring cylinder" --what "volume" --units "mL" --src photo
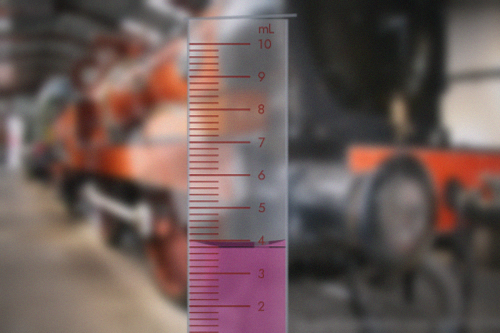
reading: mL 3.8
